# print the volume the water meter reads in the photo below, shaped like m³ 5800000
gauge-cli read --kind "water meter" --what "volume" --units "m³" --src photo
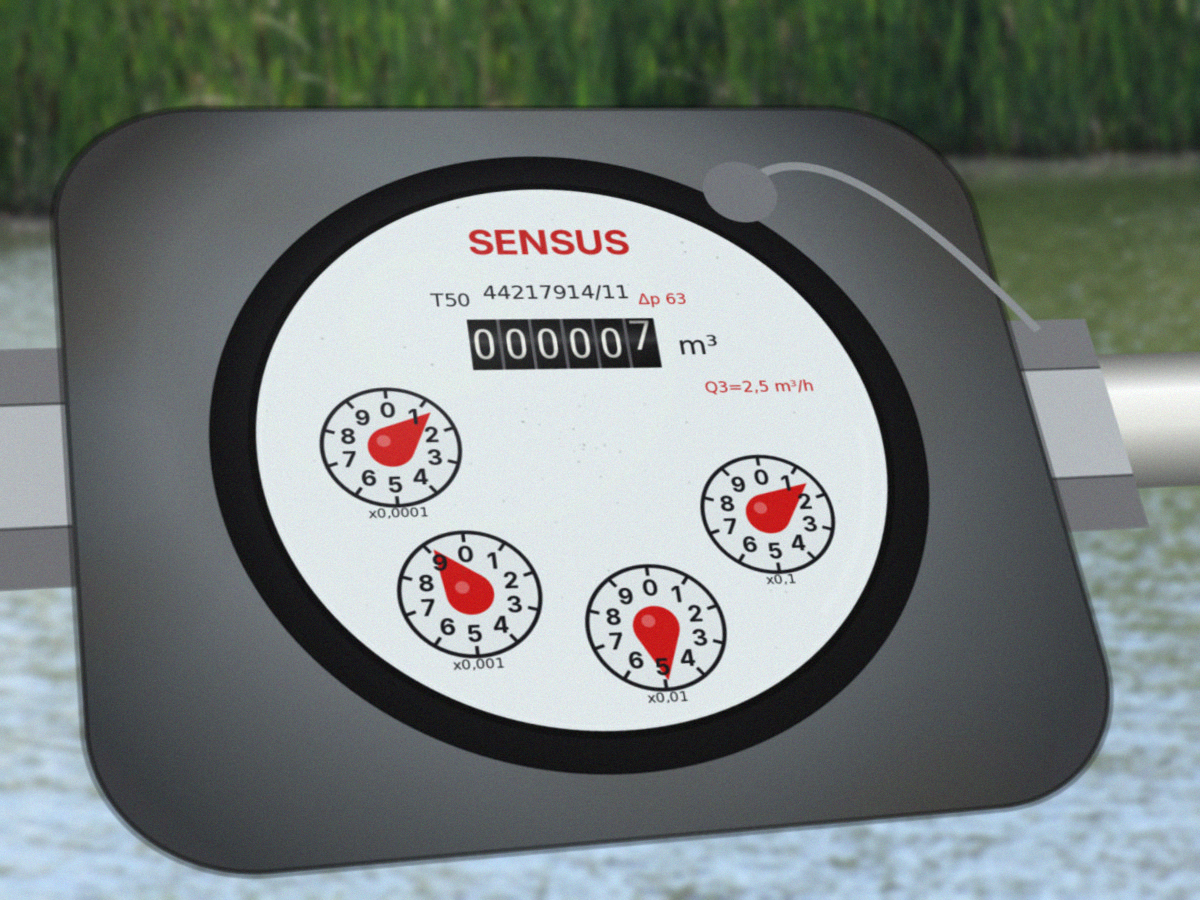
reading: m³ 7.1491
